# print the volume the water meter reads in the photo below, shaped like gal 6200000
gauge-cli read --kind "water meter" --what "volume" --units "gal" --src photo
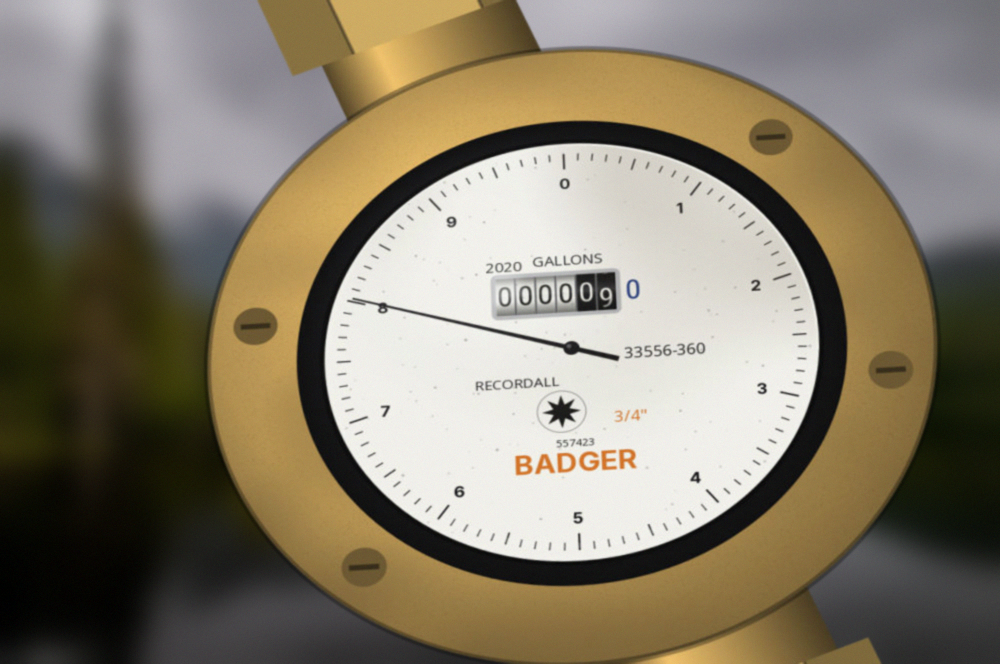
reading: gal 88.0
